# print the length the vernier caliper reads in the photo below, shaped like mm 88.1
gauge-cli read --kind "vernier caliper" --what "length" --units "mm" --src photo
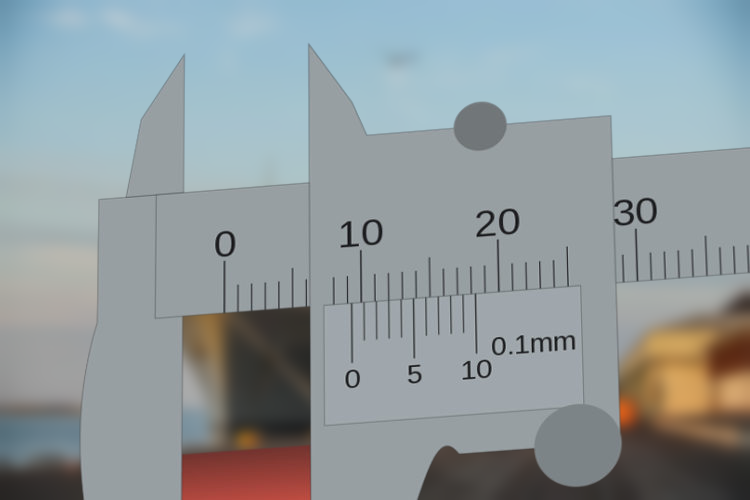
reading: mm 9.3
